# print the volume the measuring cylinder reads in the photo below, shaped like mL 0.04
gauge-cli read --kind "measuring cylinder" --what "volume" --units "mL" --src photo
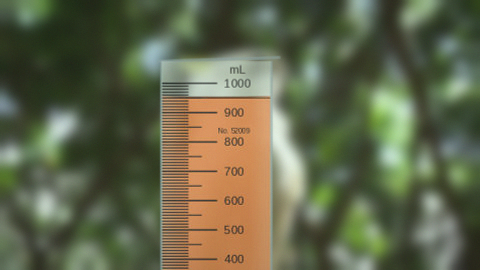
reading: mL 950
